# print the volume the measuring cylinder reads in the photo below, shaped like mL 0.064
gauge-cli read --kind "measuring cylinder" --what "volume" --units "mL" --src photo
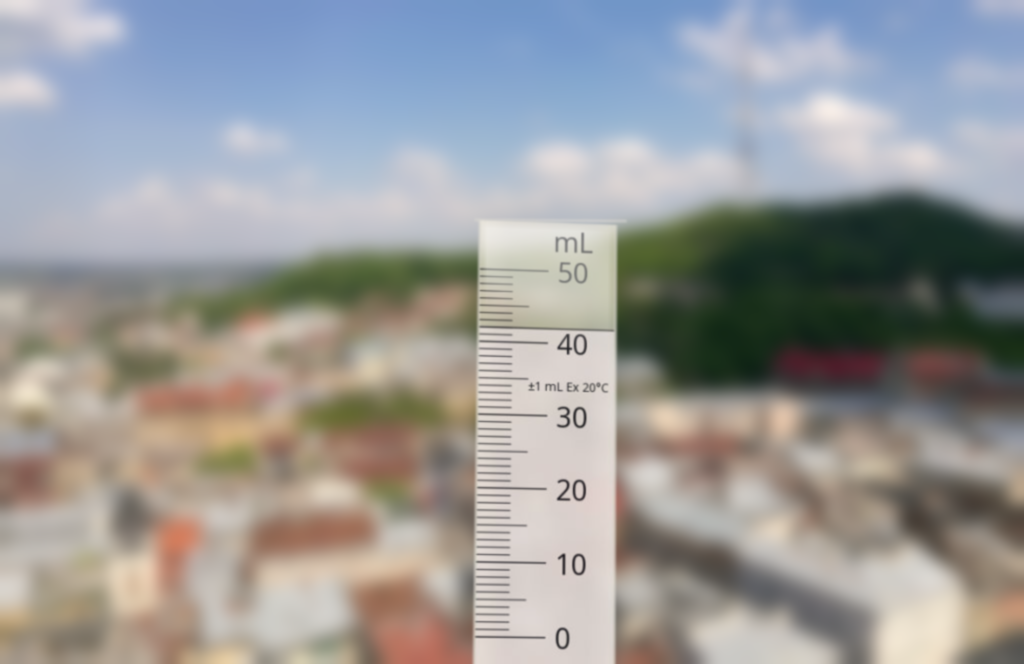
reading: mL 42
